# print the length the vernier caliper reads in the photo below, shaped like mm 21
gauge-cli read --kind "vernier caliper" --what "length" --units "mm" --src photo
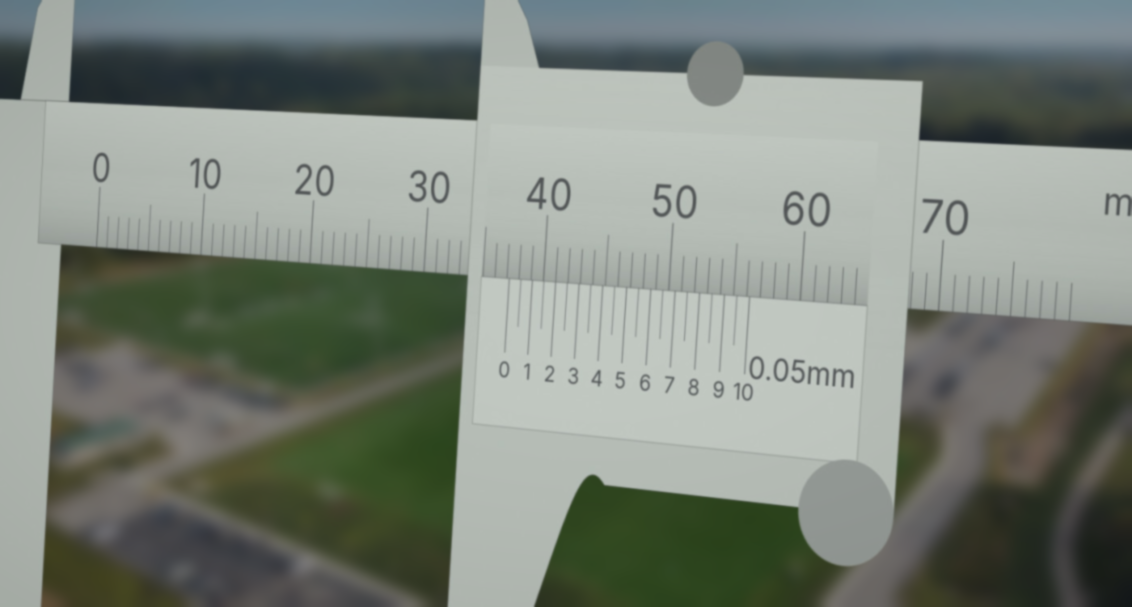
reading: mm 37.2
